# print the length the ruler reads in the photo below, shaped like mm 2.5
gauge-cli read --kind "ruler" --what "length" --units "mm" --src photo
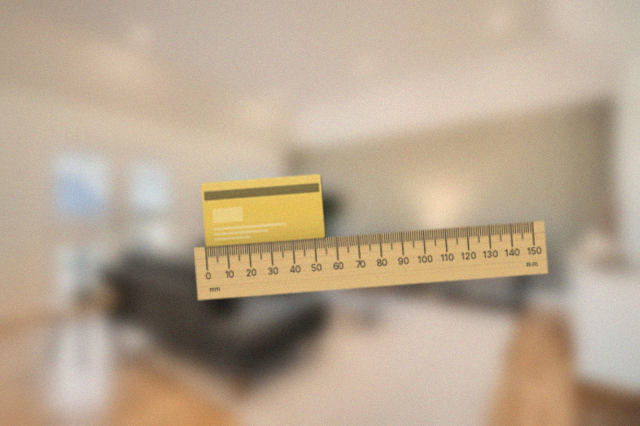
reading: mm 55
